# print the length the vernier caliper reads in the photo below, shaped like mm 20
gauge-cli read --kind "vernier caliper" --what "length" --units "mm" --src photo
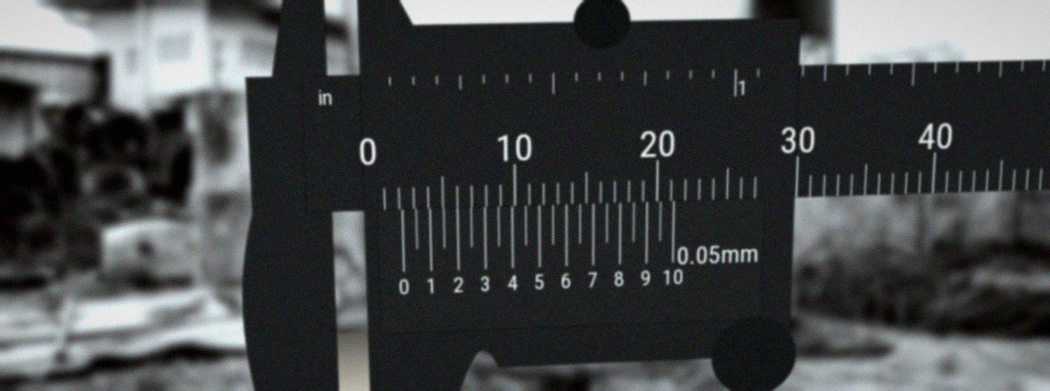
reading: mm 2.2
